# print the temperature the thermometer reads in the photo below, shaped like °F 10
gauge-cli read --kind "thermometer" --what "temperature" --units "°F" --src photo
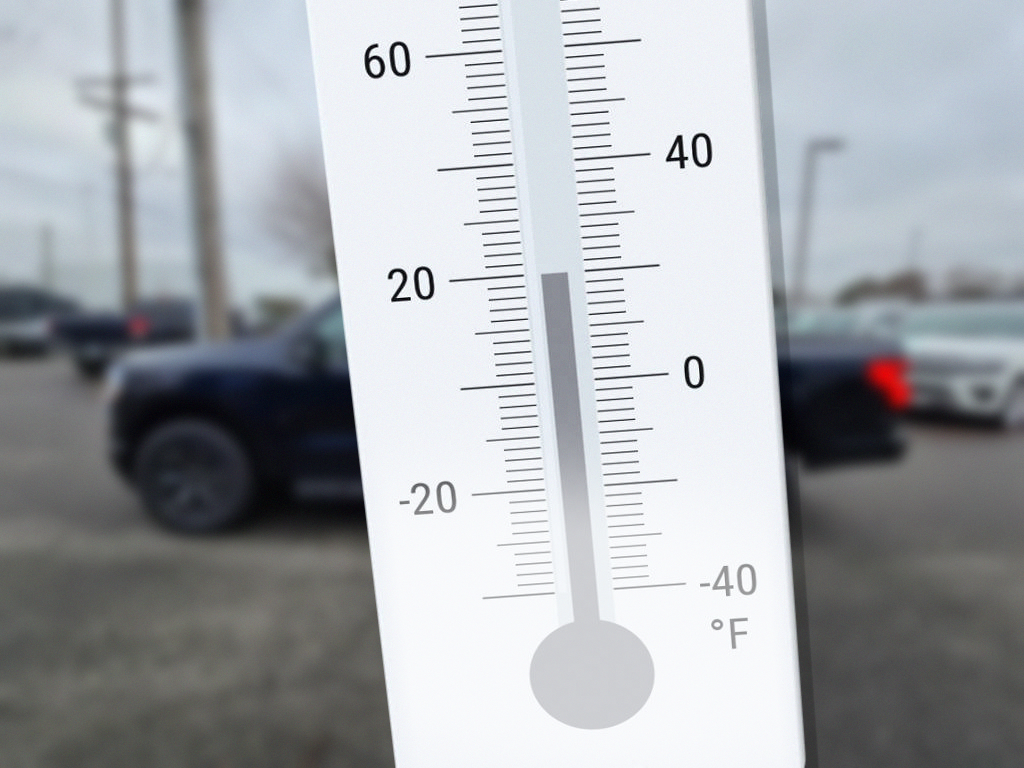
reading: °F 20
